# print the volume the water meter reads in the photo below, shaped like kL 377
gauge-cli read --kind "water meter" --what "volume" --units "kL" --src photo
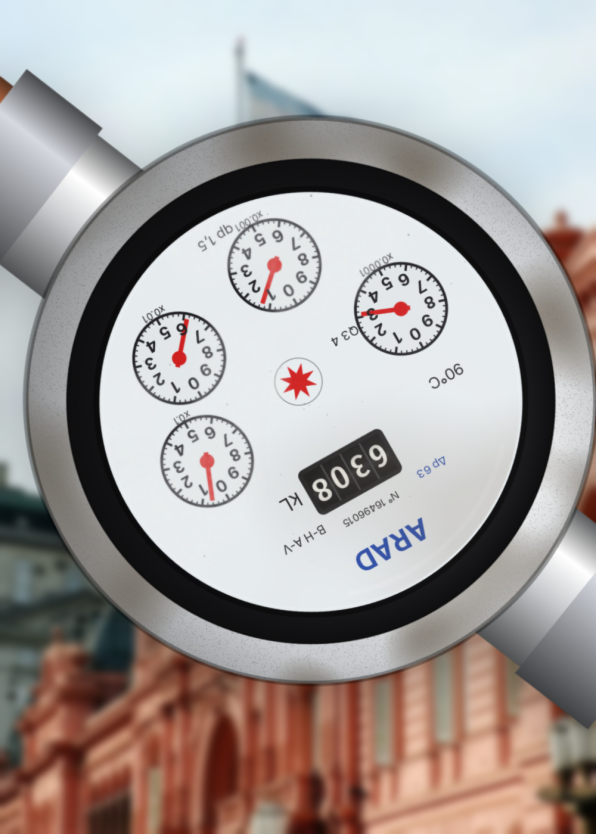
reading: kL 6308.0613
